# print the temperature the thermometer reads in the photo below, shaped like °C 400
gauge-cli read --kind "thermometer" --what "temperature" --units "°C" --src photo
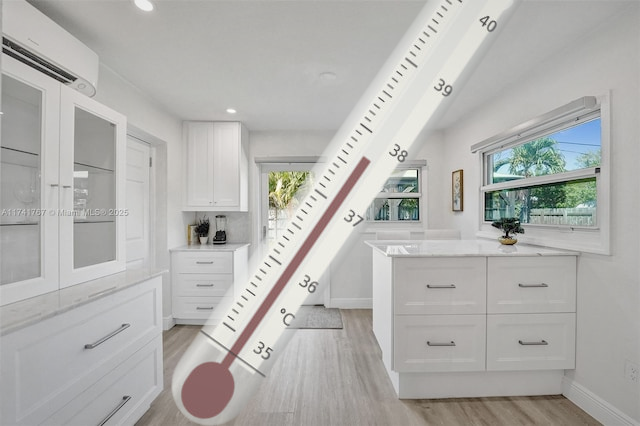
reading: °C 37.7
